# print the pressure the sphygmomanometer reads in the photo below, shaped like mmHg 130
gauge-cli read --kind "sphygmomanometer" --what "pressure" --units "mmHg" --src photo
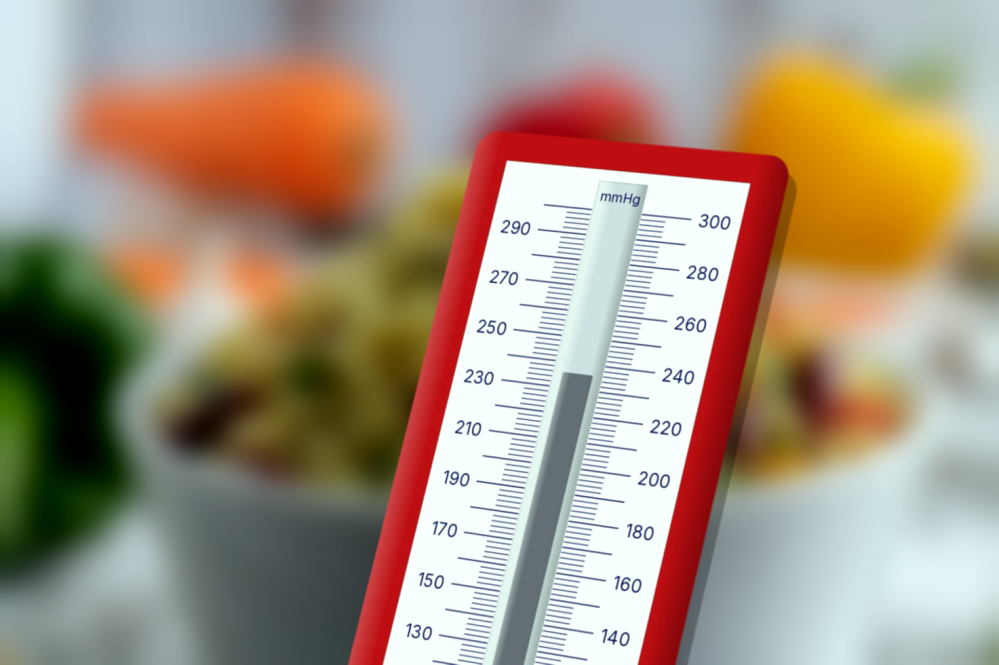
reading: mmHg 236
